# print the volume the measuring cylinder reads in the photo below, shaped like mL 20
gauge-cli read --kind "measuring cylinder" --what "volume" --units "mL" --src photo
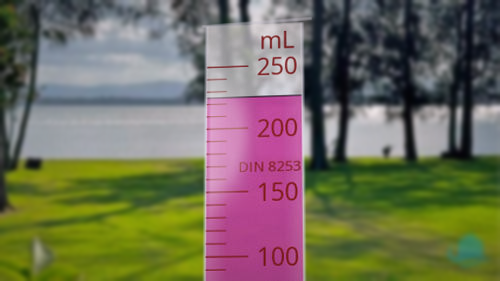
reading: mL 225
